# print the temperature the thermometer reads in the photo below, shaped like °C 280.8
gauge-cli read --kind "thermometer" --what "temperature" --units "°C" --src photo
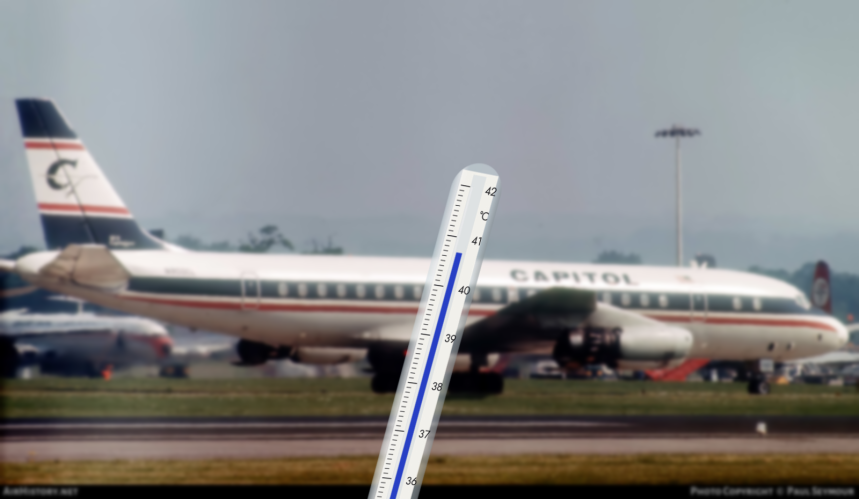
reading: °C 40.7
